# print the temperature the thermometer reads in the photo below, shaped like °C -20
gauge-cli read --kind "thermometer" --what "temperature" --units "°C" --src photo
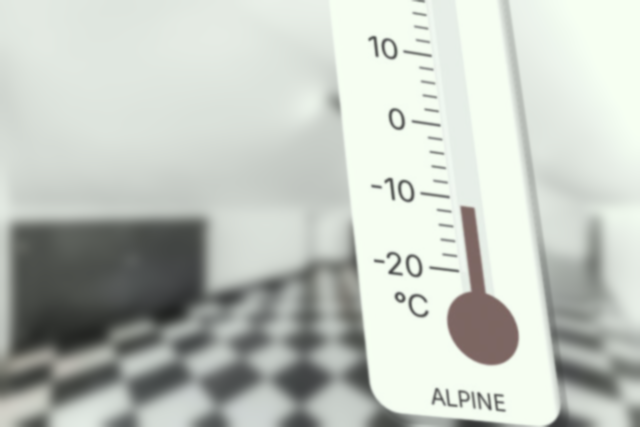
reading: °C -11
